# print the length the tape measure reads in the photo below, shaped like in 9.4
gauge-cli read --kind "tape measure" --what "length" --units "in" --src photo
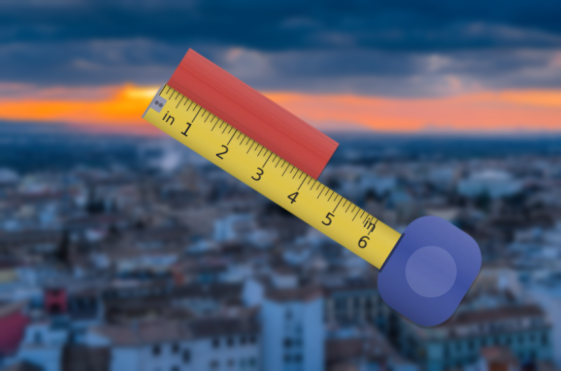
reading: in 4.25
